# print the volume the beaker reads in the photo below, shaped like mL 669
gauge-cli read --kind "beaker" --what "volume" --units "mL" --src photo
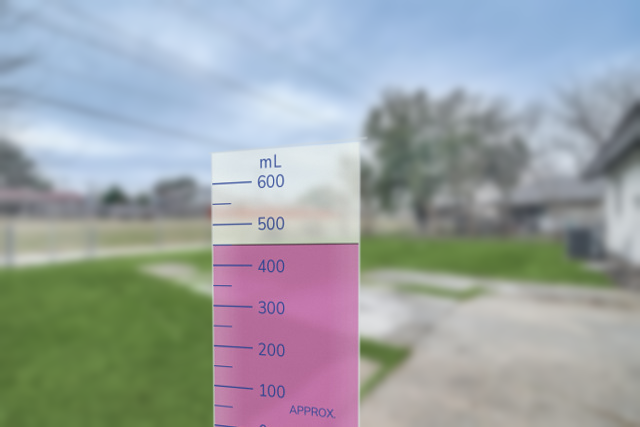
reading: mL 450
